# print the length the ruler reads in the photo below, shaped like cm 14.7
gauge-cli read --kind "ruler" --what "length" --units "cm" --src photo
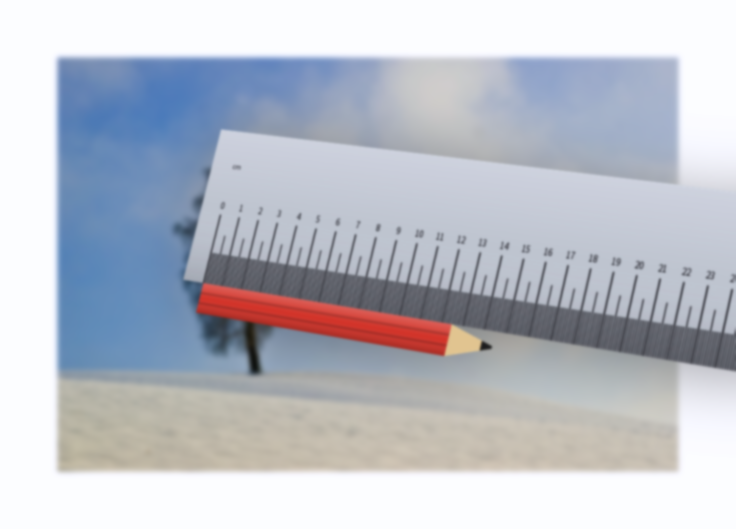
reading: cm 14.5
